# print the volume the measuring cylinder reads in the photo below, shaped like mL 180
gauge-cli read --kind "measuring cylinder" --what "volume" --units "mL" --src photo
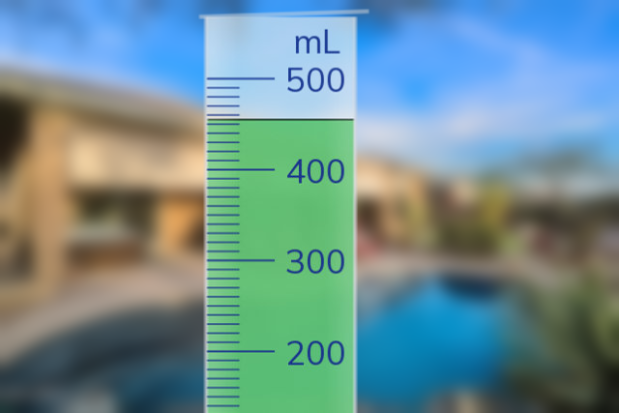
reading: mL 455
